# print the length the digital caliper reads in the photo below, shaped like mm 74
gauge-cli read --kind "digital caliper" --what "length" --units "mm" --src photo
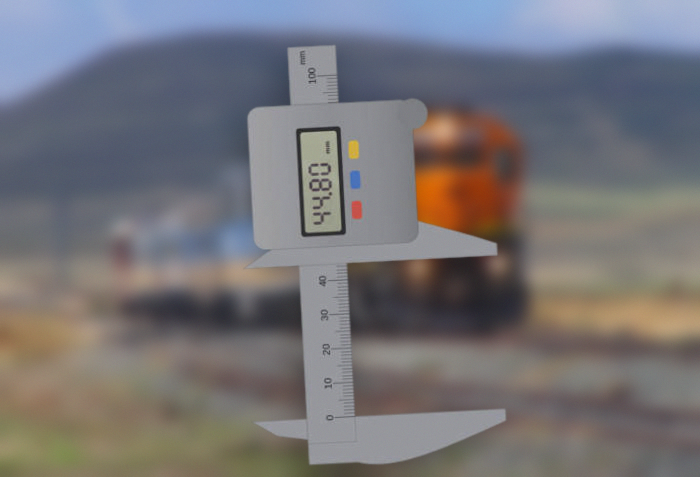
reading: mm 44.80
